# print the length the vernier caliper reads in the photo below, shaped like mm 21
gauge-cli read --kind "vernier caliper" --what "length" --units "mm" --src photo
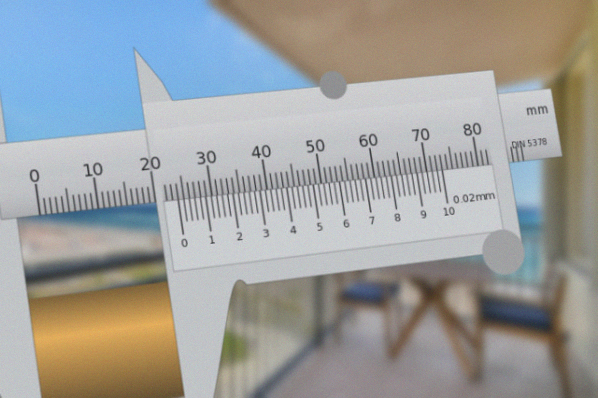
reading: mm 24.0
